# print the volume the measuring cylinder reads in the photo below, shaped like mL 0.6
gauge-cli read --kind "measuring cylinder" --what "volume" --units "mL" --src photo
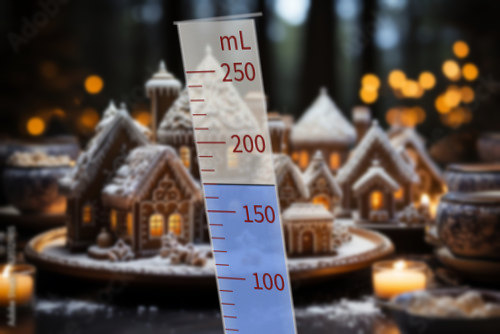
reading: mL 170
